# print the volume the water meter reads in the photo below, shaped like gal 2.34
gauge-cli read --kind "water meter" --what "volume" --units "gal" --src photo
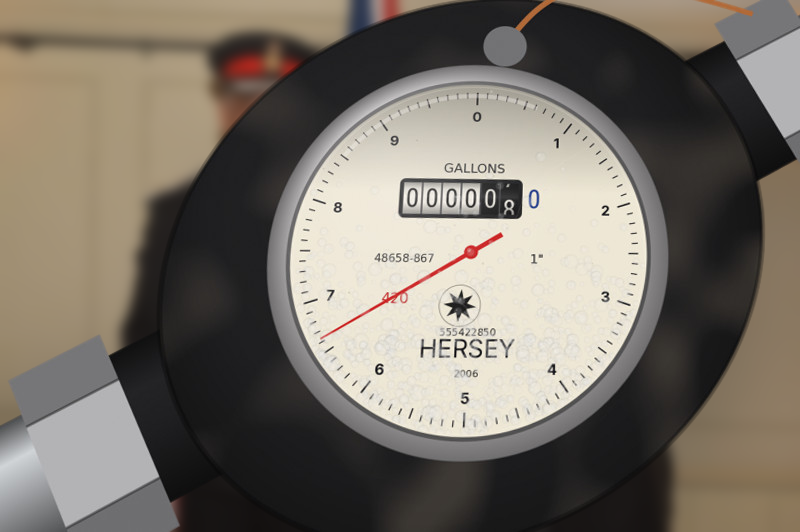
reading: gal 76.6
